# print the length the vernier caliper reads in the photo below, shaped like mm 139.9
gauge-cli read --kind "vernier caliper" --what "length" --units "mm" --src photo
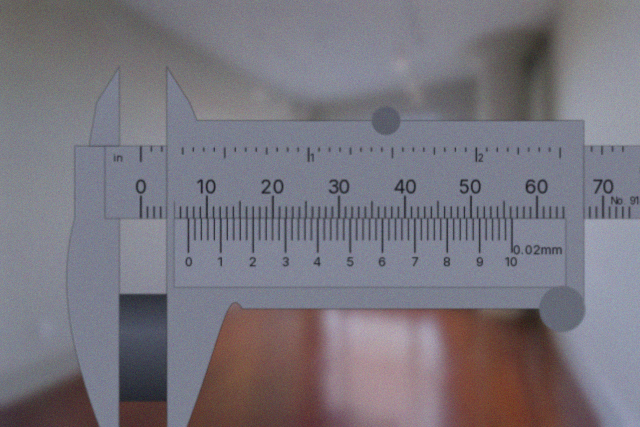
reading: mm 7.2
